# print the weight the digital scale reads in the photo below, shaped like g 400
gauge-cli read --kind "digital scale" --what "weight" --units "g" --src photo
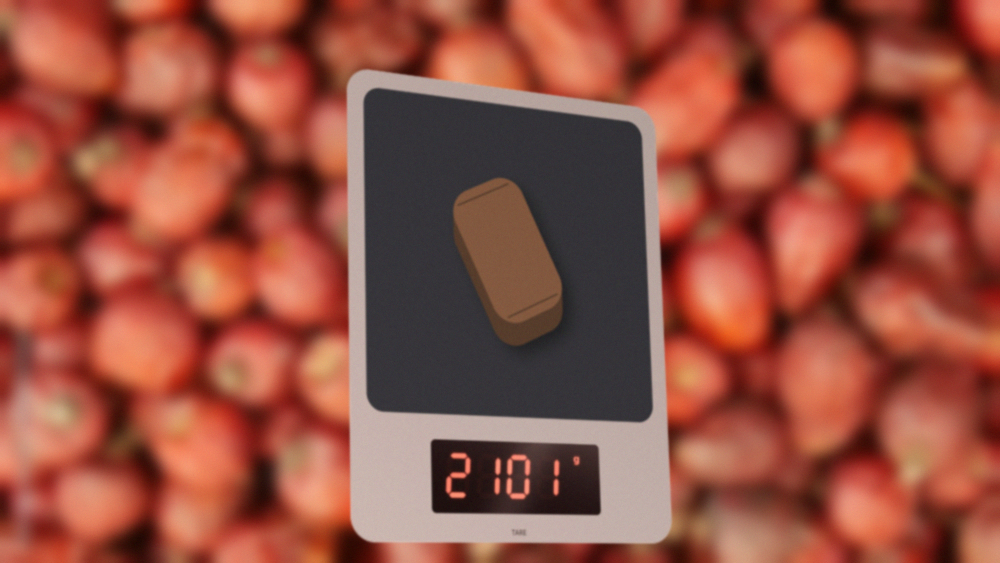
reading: g 2101
